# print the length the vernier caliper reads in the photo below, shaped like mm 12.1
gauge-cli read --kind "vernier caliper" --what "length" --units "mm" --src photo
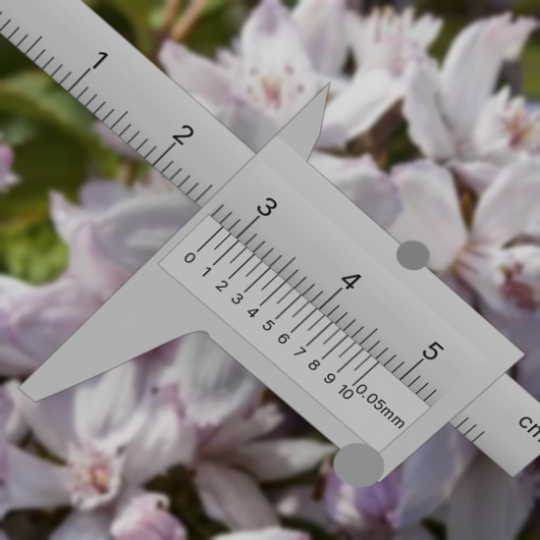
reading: mm 28.4
